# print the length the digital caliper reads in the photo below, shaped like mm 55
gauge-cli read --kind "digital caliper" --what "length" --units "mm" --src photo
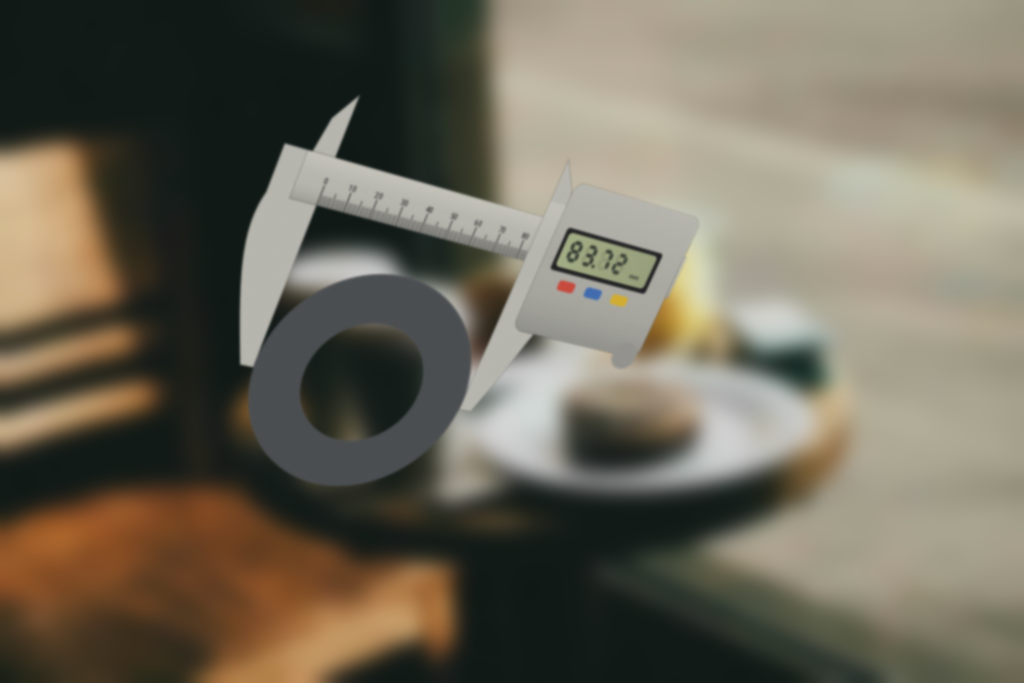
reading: mm 83.72
